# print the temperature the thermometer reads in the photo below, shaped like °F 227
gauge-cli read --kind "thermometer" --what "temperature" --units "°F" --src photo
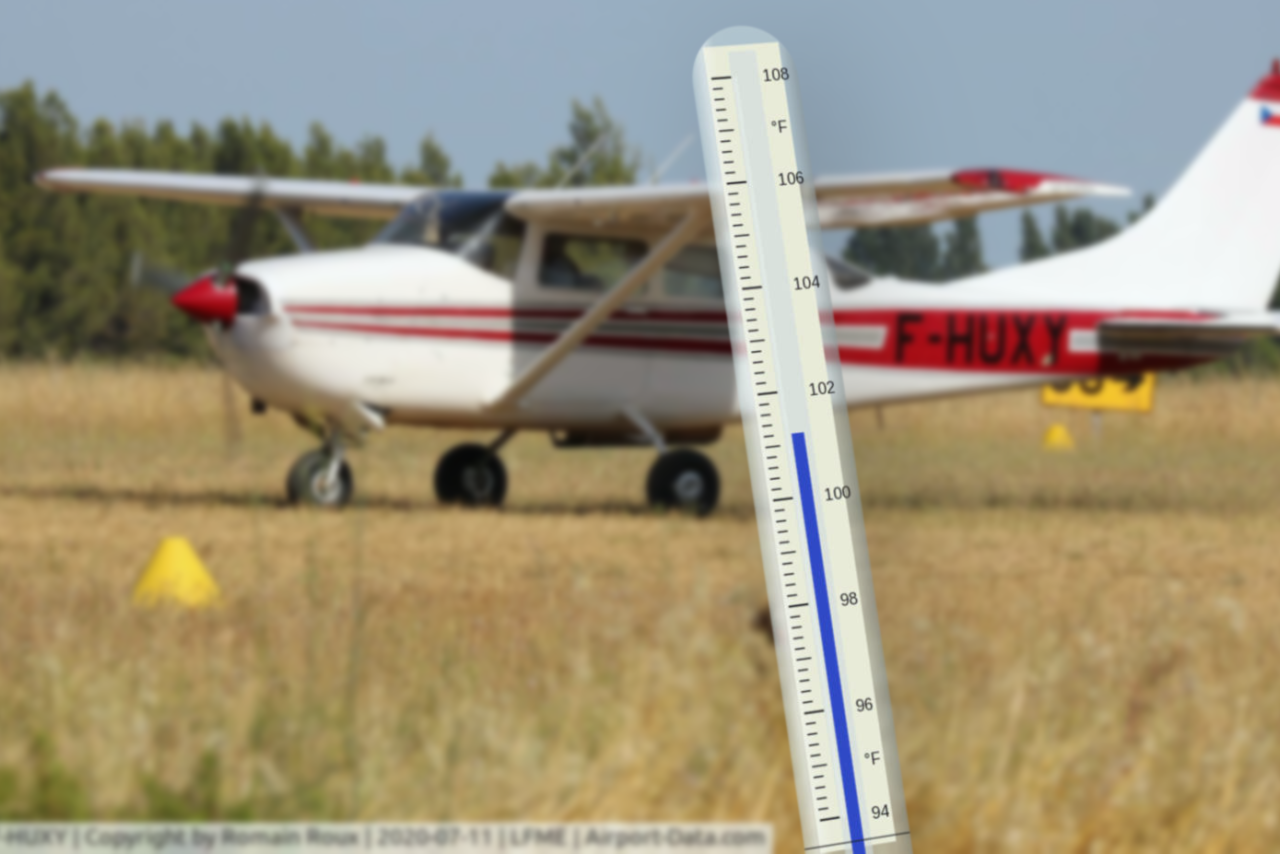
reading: °F 101.2
